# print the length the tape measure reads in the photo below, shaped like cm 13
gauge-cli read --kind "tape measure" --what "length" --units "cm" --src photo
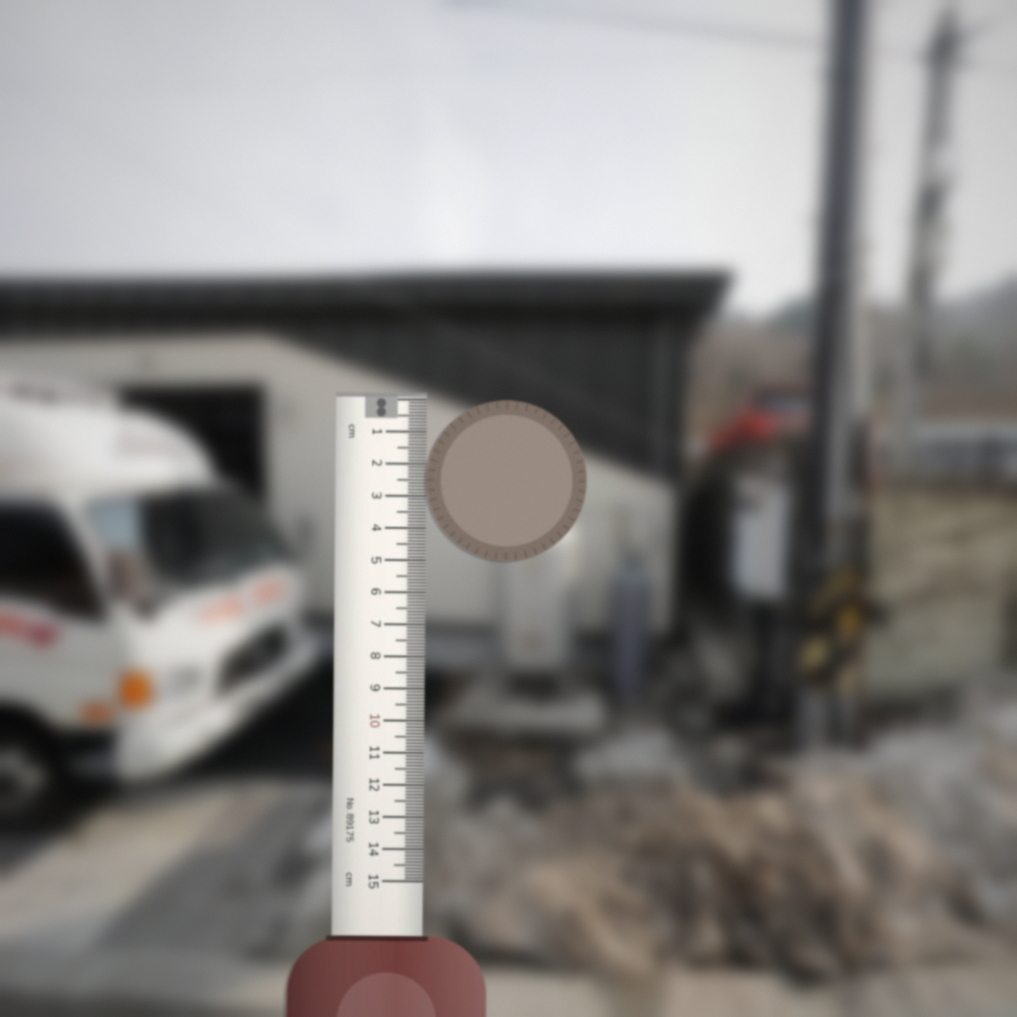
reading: cm 5
